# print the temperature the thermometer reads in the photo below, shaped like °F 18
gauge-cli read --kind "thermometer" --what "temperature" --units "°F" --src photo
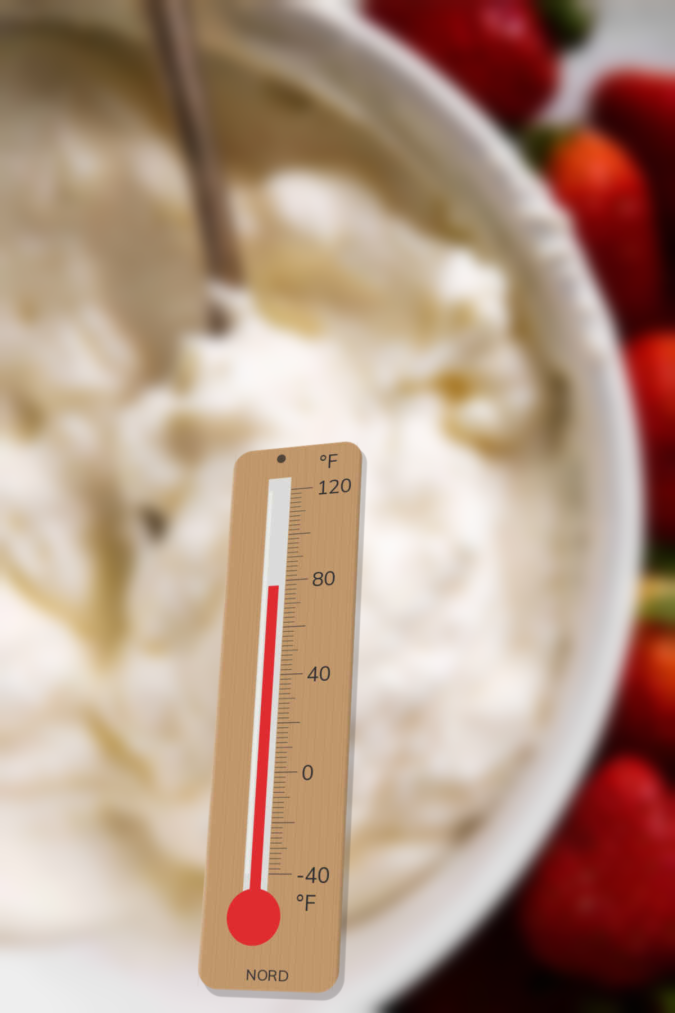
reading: °F 78
